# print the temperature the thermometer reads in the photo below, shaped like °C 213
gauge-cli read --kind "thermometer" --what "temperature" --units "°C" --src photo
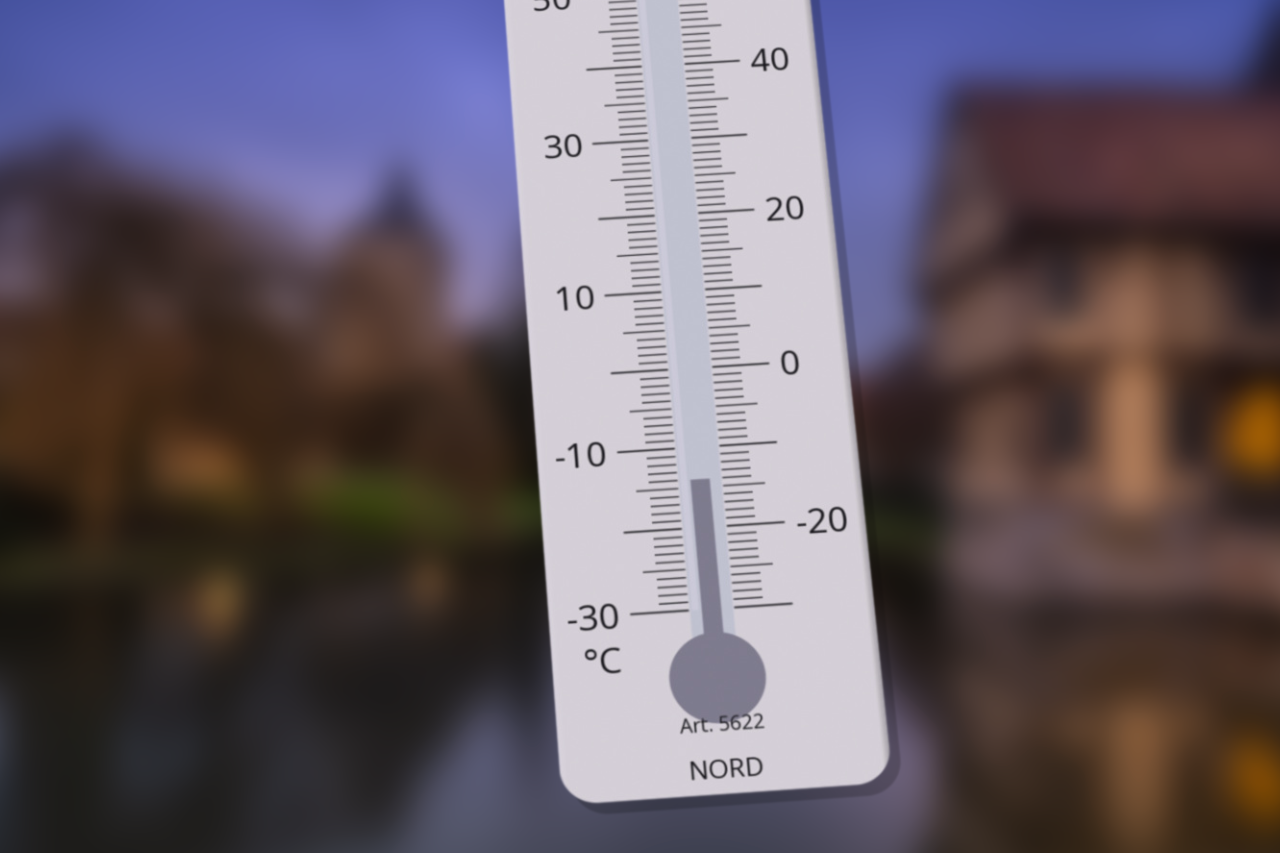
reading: °C -14
